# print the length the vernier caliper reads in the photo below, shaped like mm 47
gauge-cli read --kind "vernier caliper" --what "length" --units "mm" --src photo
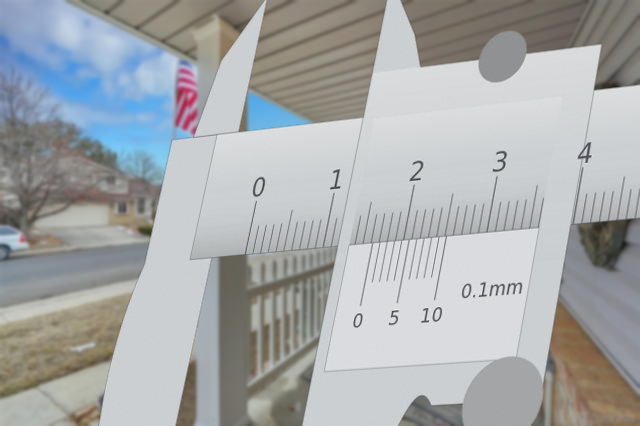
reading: mm 16.2
